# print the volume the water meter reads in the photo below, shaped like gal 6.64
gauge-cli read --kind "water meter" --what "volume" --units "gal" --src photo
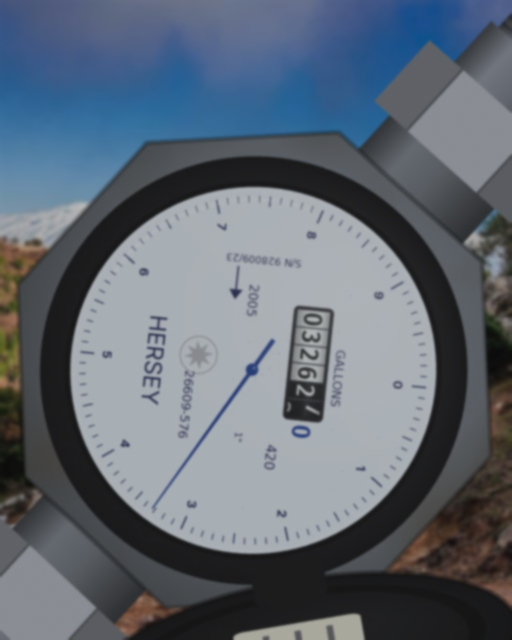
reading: gal 326273.3
